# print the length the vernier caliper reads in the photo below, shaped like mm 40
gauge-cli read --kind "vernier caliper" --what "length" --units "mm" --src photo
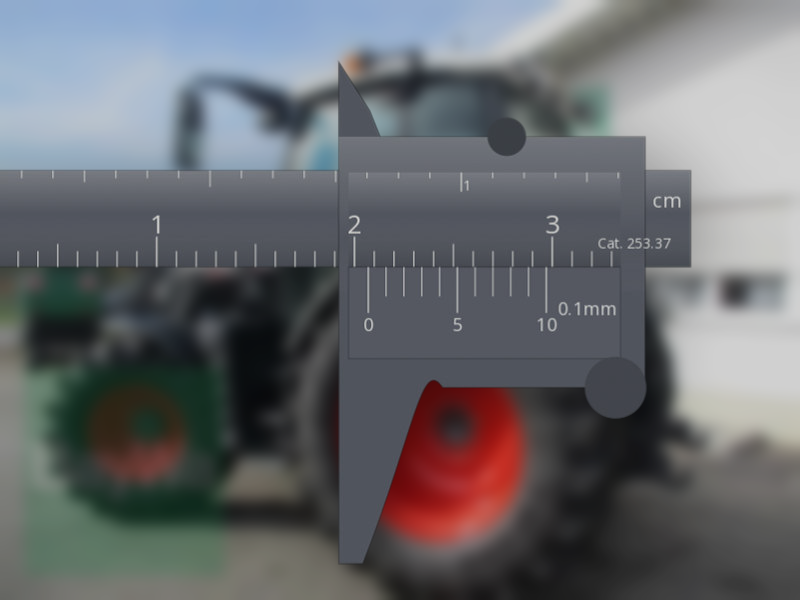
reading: mm 20.7
